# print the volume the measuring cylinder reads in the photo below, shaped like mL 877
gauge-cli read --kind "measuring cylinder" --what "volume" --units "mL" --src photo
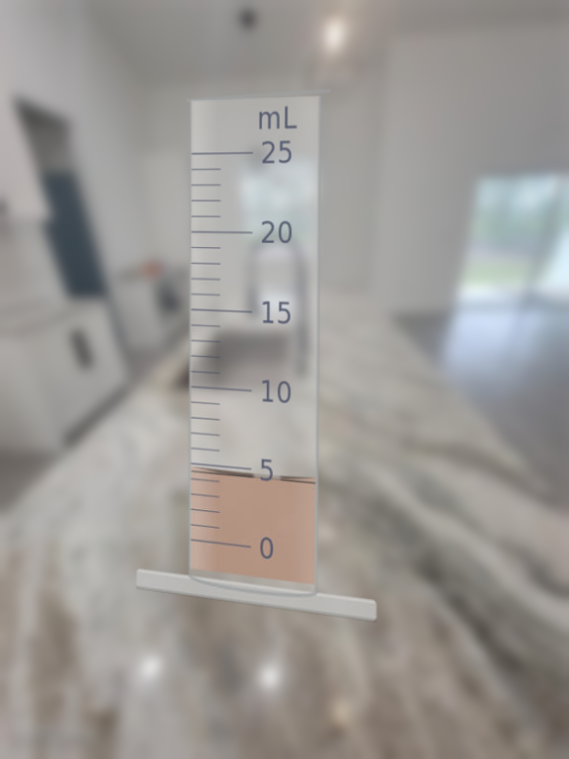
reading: mL 4.5
